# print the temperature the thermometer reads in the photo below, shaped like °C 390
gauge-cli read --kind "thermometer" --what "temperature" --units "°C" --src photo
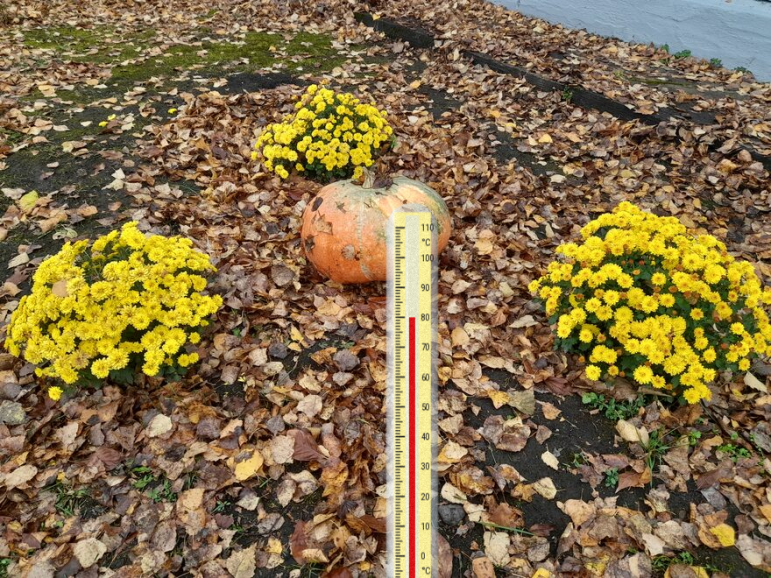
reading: °C 80
